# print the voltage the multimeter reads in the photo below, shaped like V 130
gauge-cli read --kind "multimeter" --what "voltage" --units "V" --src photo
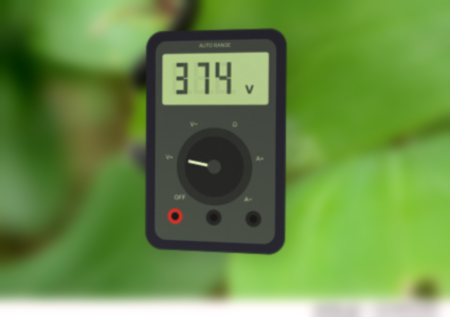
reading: V 374
